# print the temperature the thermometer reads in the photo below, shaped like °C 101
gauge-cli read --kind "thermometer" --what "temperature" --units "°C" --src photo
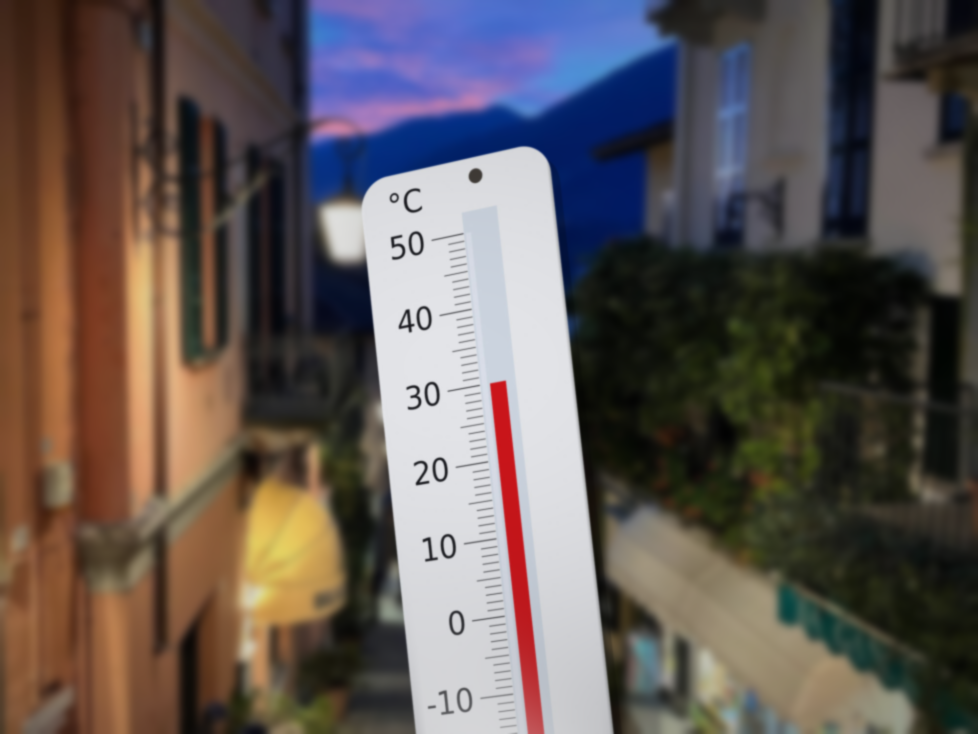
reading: °C 30
